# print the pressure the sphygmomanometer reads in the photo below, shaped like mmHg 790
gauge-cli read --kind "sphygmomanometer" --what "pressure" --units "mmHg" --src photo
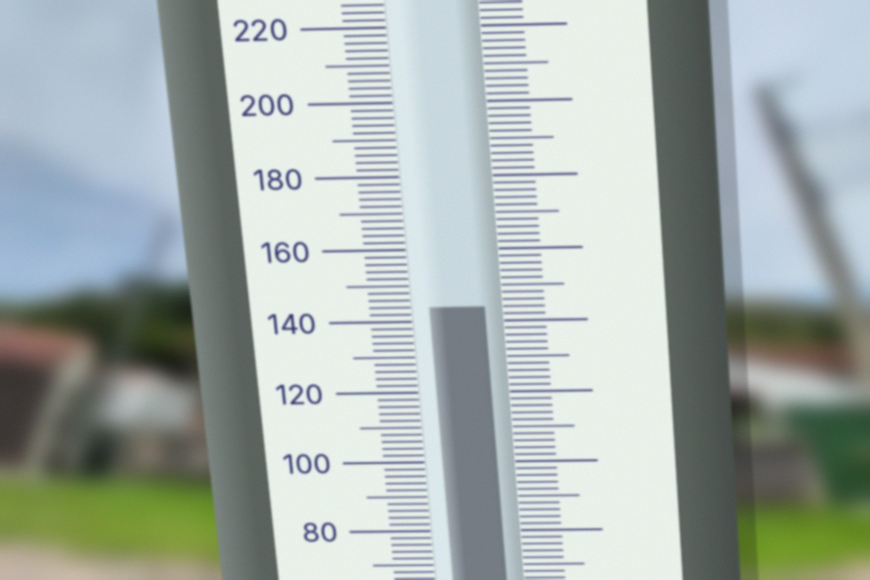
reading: mmHg 144
